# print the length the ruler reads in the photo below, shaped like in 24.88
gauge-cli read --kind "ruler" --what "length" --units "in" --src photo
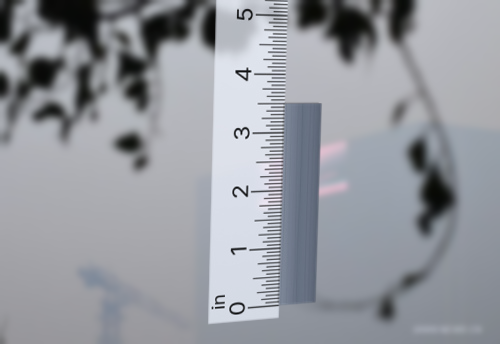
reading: in 3.5
